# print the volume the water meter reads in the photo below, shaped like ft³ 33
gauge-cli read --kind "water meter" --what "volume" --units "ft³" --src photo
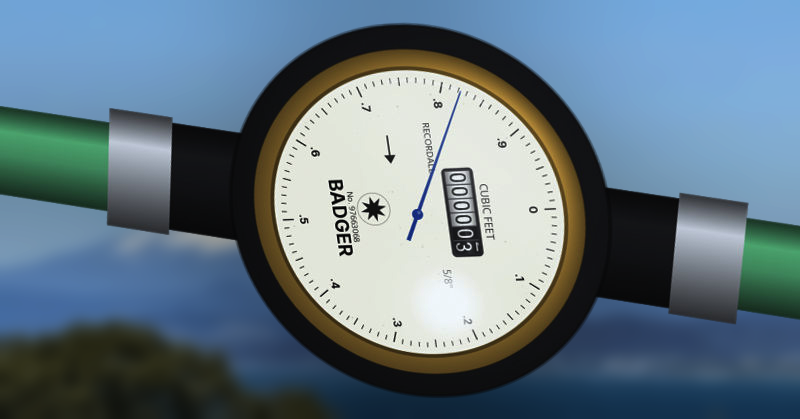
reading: ft³ 2.82
